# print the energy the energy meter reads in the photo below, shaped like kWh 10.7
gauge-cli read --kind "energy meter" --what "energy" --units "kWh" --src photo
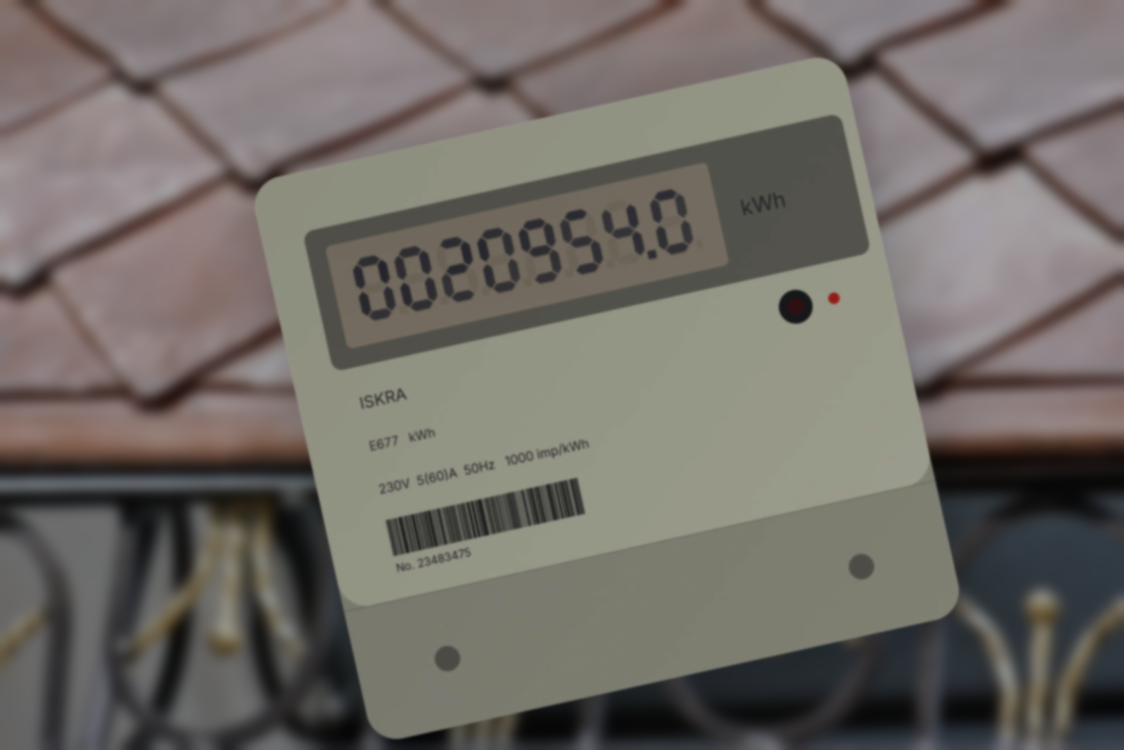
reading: kWh 20954.0
